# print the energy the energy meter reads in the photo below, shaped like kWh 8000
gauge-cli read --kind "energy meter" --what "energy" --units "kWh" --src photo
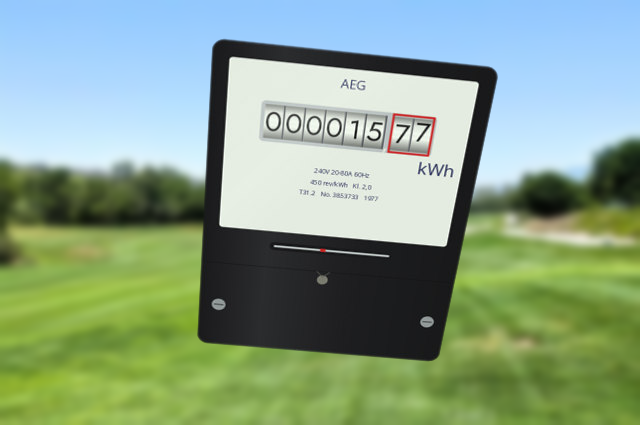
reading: kWh 15.77
